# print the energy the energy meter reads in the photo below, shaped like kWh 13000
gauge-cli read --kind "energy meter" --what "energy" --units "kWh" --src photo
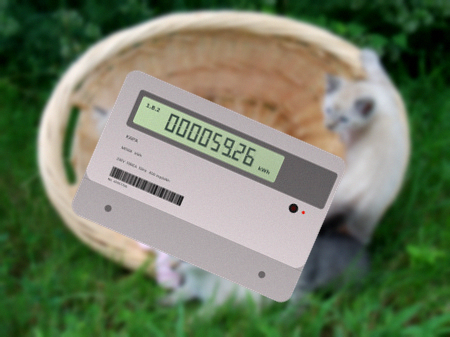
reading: kWh 59.26
